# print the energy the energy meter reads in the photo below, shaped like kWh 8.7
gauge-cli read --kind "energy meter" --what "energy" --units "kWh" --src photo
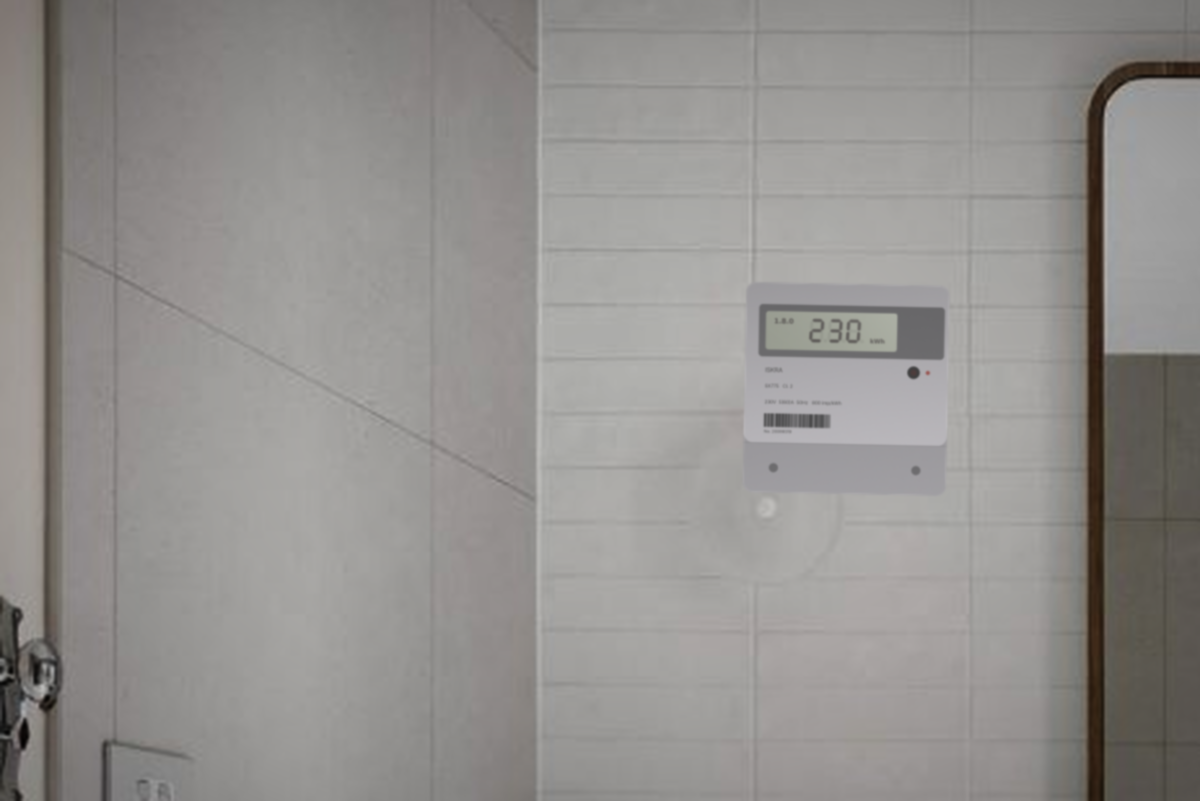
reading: kWh 230
